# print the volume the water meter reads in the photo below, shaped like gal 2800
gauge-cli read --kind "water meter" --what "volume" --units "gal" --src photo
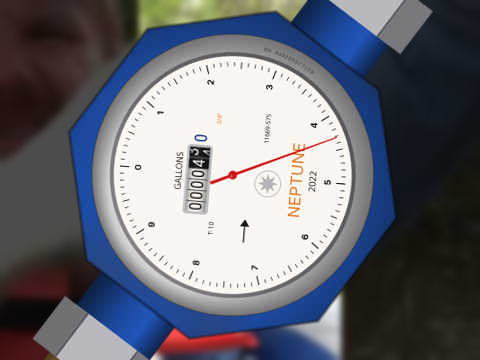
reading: gal 434.3
